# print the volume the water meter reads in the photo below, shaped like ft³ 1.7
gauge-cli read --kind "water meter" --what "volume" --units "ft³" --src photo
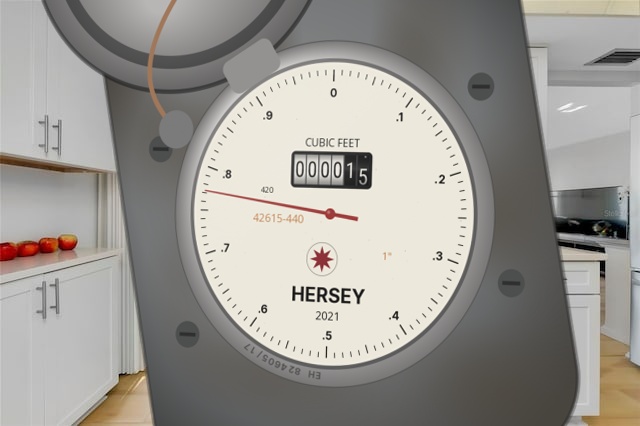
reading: ft³ 14.77
